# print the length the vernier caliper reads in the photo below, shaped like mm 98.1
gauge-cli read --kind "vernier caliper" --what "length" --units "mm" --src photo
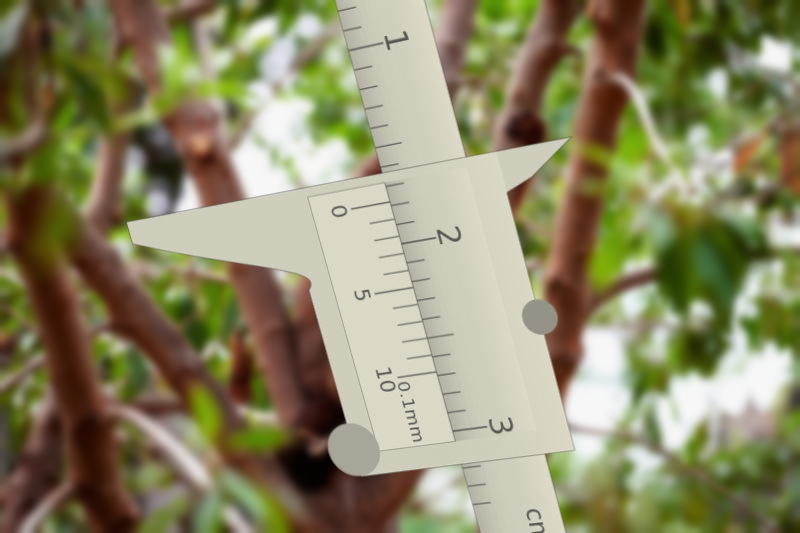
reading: mm 17.8
